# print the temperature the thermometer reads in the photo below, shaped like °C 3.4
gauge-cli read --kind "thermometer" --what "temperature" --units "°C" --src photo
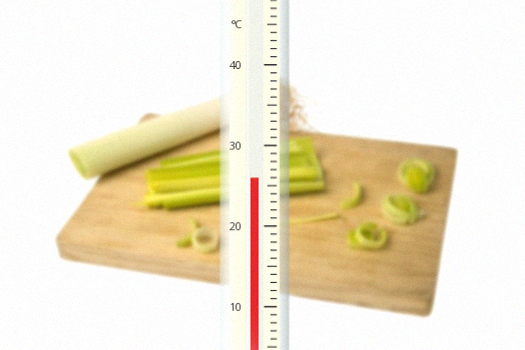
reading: °C 26
